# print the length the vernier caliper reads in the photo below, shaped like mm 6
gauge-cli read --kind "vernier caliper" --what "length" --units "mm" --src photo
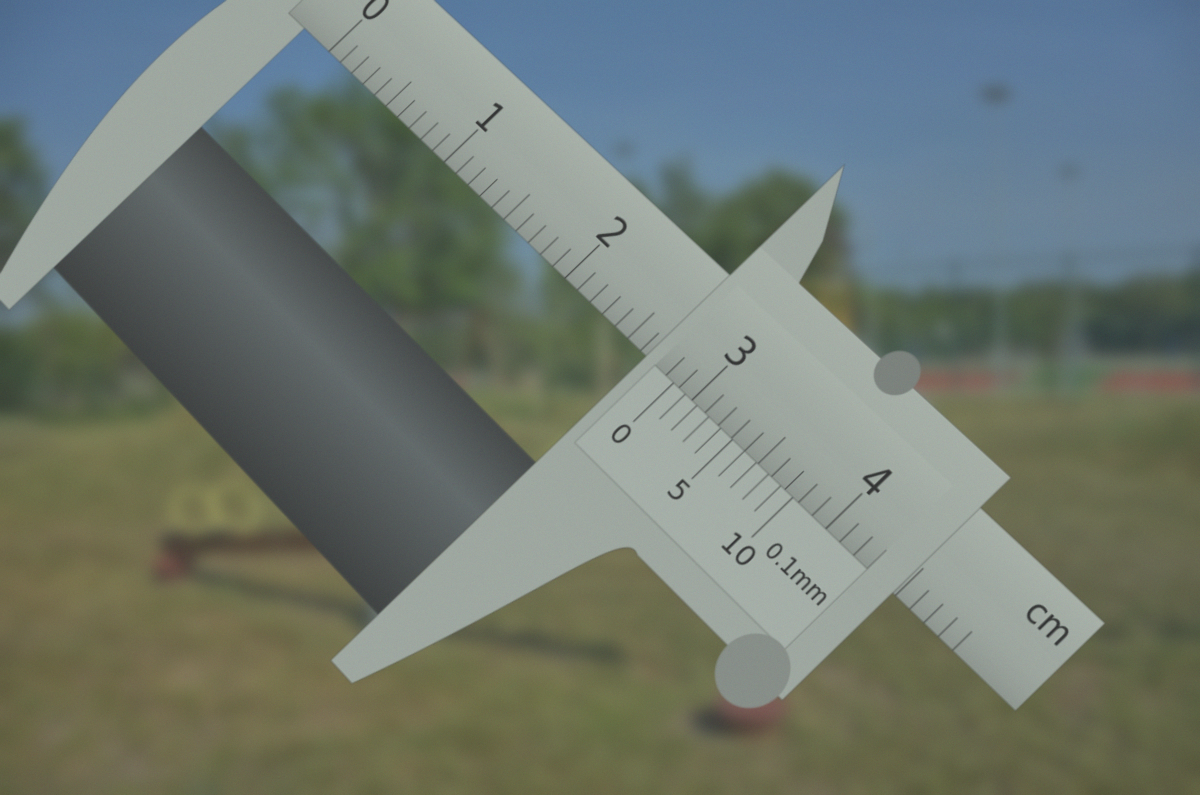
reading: mm 28.6
